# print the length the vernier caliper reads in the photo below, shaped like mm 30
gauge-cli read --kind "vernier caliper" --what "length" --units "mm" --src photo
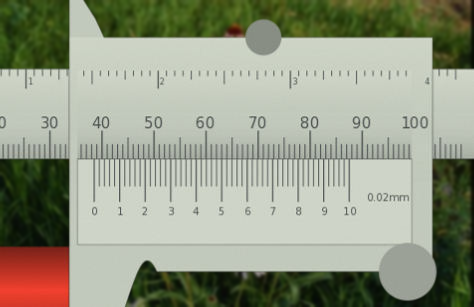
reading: mm 38.5
